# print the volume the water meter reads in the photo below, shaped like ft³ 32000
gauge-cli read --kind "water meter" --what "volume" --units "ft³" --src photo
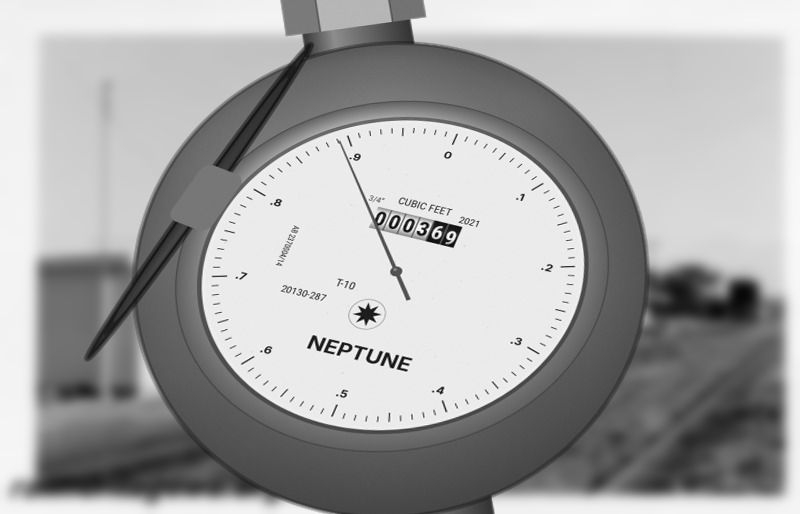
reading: ft³ 368.89
